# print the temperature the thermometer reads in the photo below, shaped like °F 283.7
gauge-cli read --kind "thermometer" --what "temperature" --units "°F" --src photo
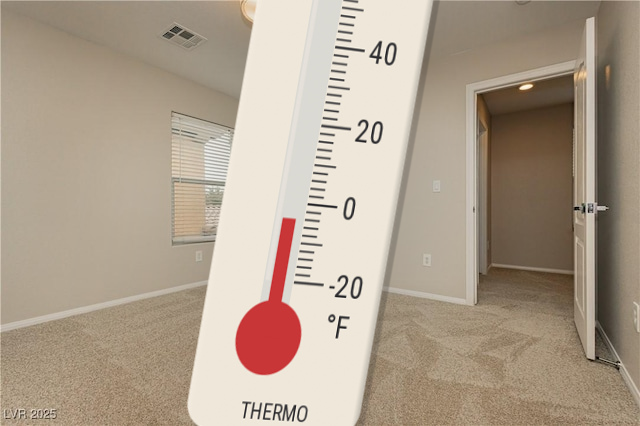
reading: °F -4
